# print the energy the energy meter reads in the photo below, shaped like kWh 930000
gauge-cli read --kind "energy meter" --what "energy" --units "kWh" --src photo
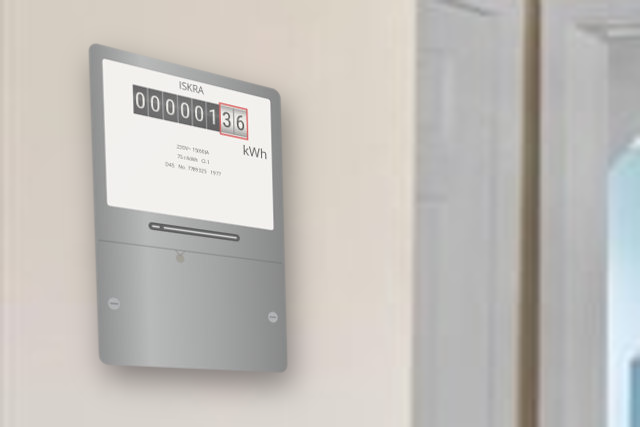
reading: kWh 1.36
